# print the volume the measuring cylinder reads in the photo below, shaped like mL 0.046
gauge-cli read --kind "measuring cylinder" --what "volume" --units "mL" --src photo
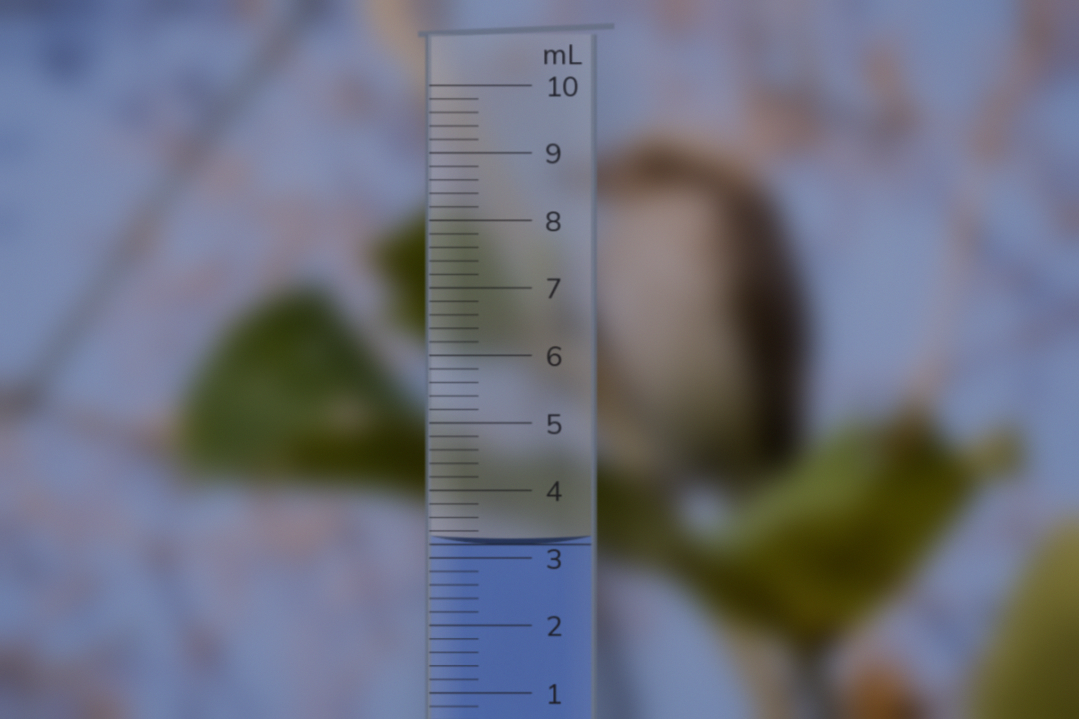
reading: mL 3.2
